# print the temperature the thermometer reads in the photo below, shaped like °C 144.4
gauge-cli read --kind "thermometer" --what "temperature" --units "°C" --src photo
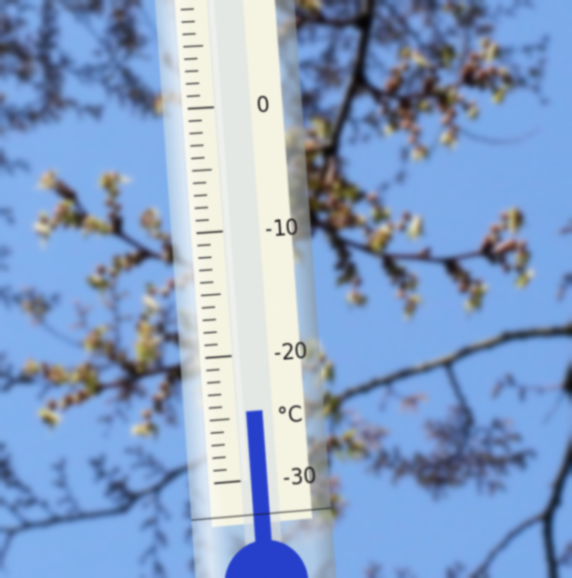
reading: °C -24.5
